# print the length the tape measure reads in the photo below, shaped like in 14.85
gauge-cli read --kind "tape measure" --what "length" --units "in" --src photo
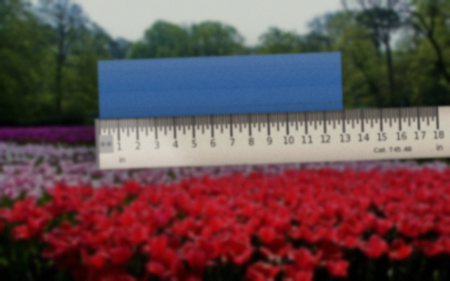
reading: in 13
